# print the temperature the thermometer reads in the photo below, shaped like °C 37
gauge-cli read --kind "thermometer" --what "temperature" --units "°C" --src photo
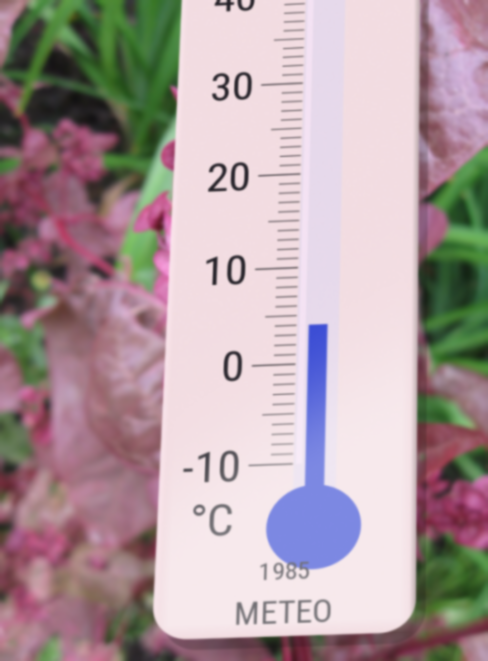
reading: °C 4
